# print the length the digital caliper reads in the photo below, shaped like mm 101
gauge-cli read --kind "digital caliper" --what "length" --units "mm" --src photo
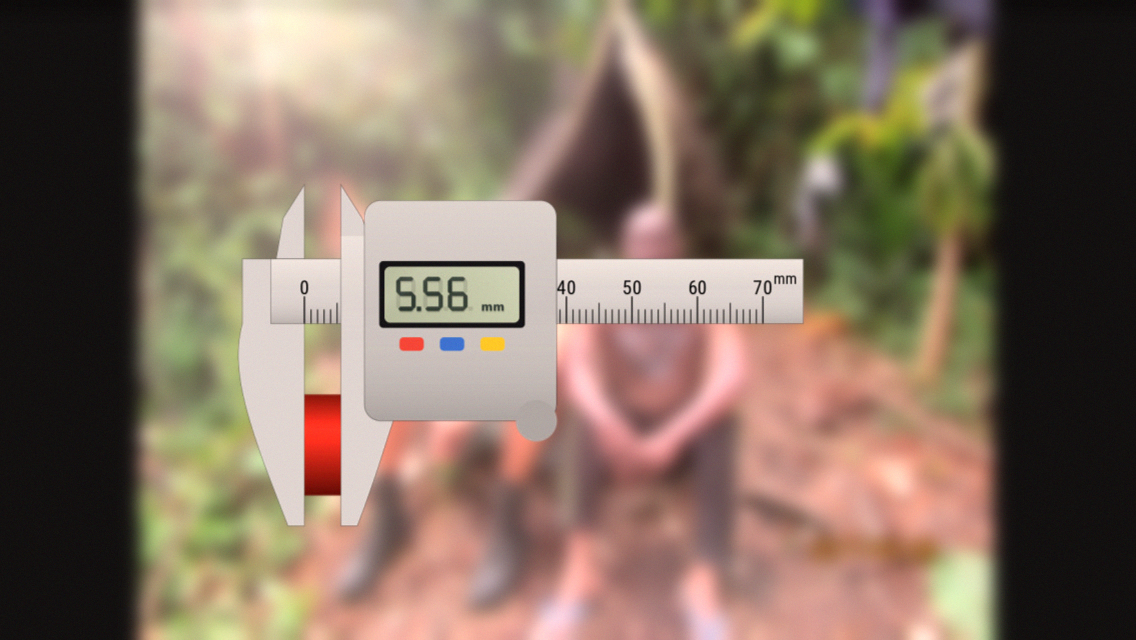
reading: mm 5.56
